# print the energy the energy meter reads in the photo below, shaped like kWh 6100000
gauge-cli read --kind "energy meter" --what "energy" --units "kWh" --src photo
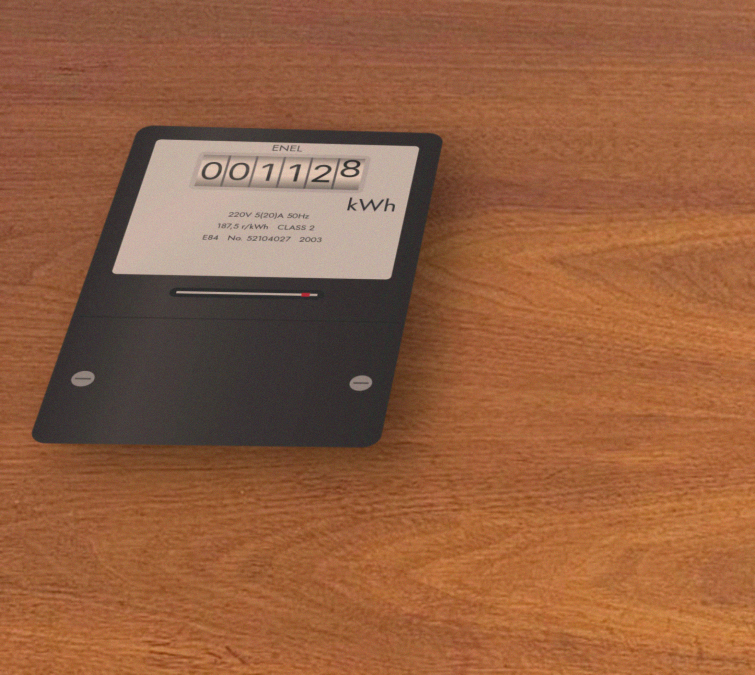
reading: kWh 1128
